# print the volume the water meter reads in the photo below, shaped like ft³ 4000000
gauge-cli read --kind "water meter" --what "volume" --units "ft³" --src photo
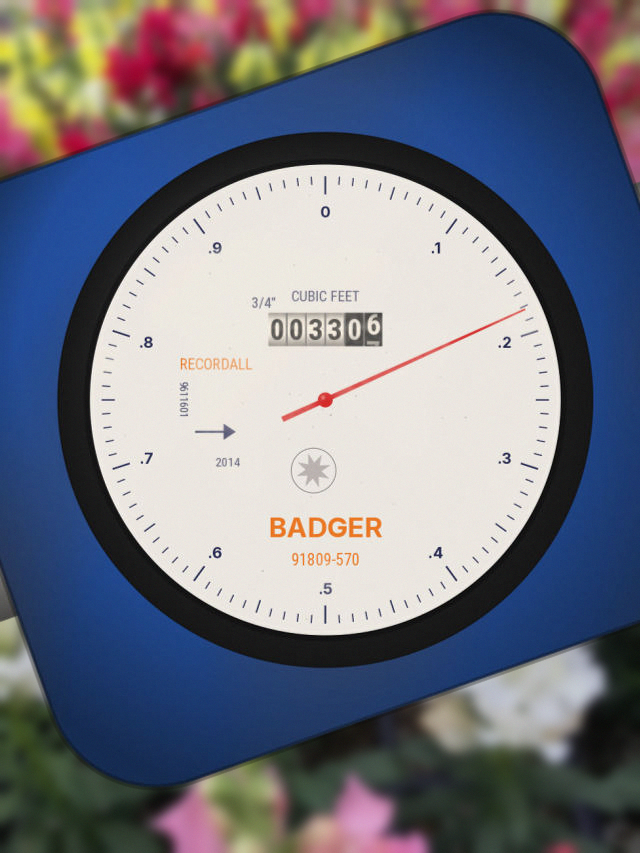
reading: ft³ 3306.18
